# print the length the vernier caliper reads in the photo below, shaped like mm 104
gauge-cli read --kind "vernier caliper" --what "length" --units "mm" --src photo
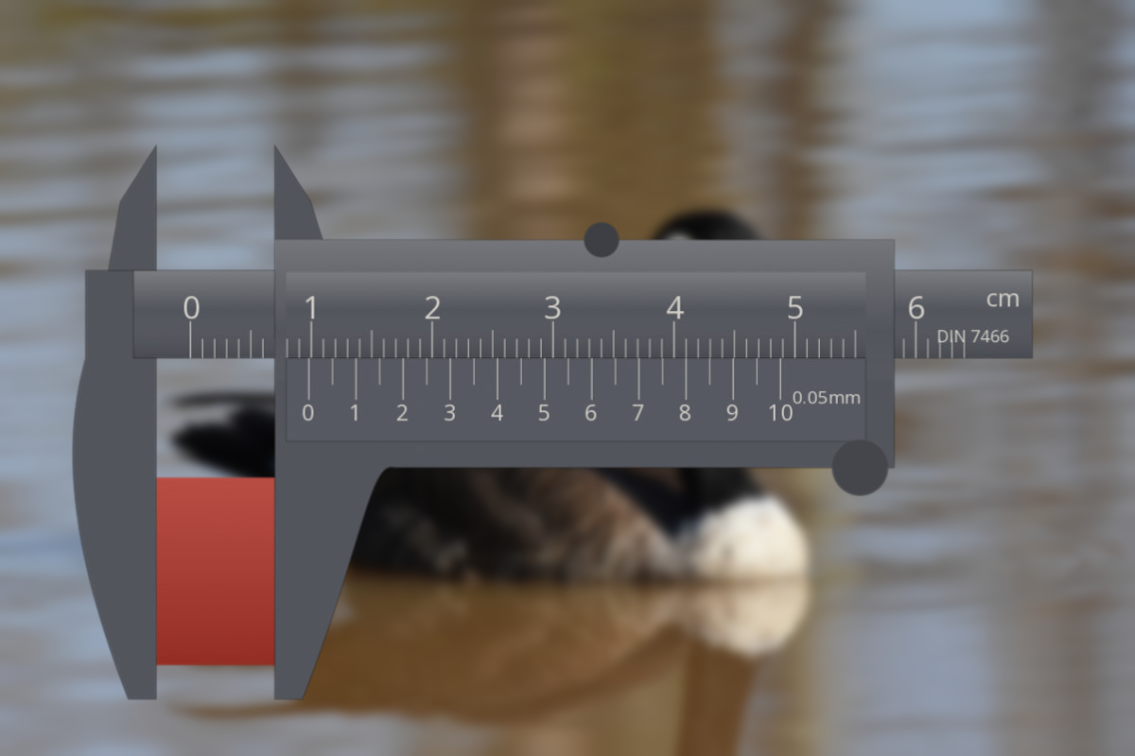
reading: mm 9.8
